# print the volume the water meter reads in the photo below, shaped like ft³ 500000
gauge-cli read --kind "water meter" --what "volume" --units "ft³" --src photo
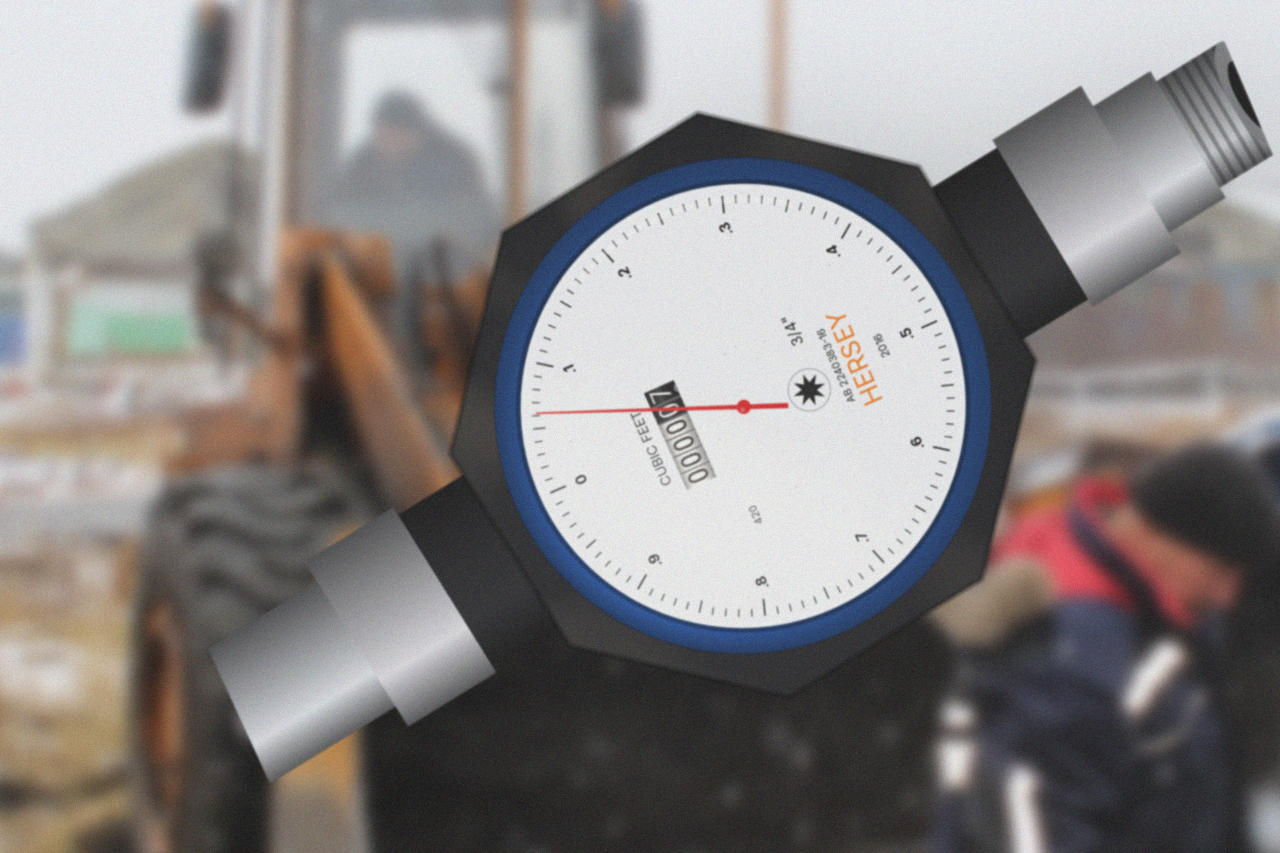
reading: ft³ 7.06
